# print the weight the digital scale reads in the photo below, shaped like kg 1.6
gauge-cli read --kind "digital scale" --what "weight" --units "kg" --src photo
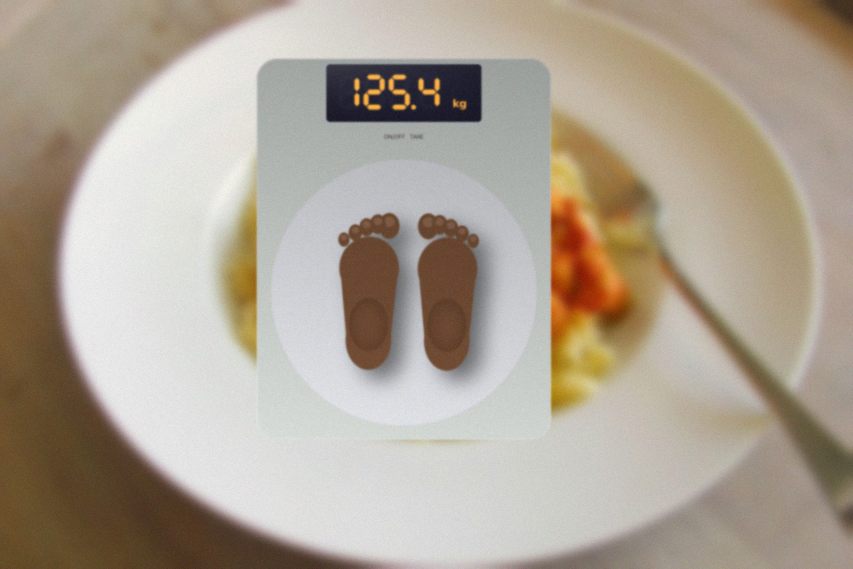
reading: kg 125.4
